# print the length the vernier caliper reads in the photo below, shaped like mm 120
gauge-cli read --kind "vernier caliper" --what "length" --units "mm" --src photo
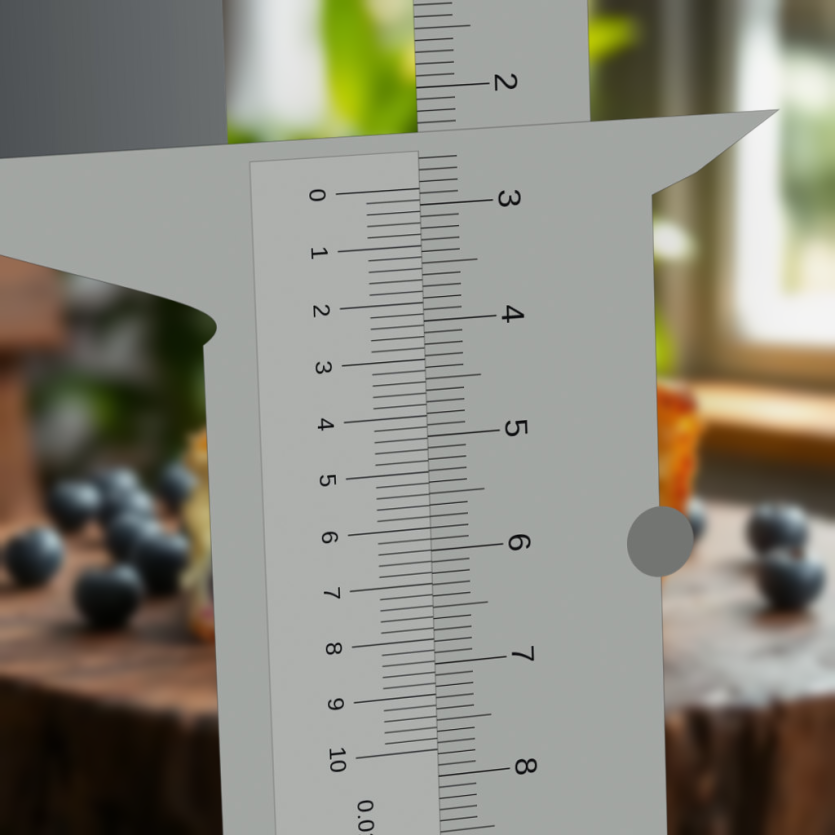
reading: mm 28.6
